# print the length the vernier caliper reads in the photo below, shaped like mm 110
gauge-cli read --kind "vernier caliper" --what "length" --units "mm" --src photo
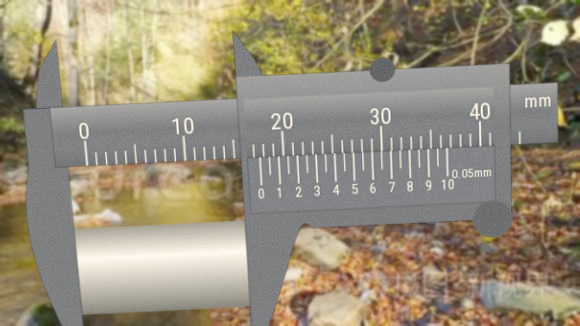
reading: mm 17.6
